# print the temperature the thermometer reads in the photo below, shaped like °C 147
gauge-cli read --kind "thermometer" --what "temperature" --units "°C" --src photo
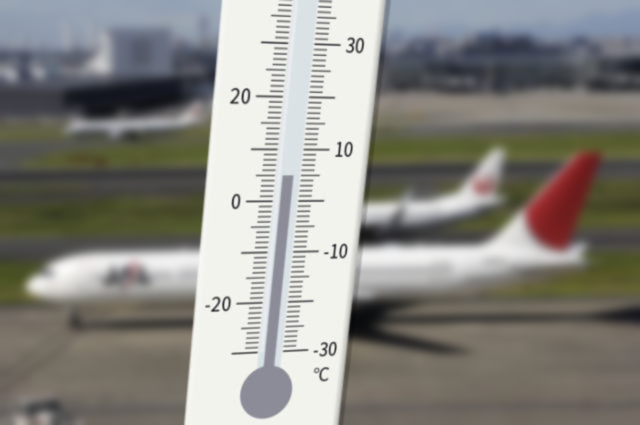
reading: °C 5
